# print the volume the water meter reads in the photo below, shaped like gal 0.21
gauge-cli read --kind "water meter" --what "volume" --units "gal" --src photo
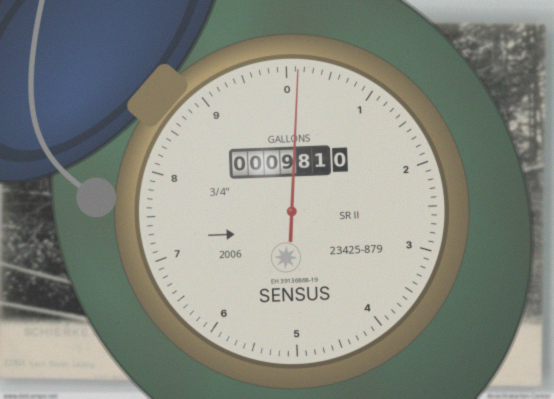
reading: gal 9810.1
